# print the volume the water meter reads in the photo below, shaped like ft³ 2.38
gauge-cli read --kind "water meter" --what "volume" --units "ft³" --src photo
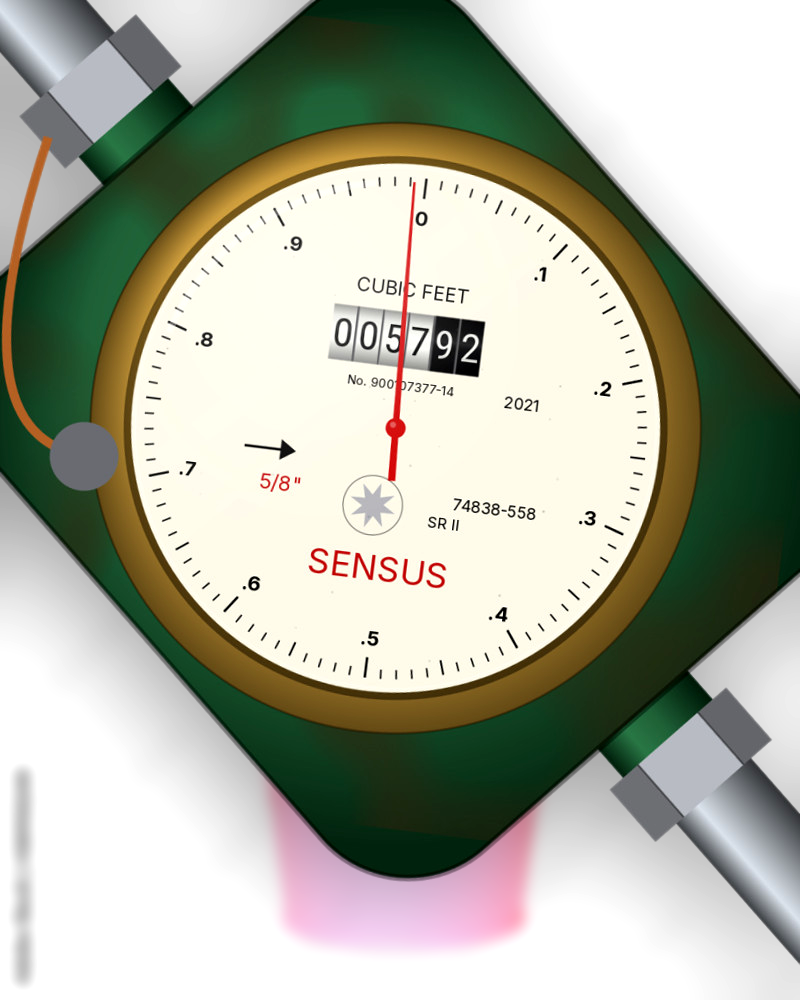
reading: ft³ 5791.99
